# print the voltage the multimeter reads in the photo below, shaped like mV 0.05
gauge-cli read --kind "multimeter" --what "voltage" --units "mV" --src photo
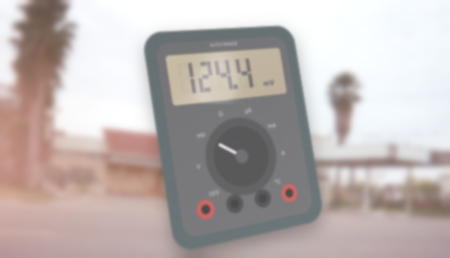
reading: mV 124.4
